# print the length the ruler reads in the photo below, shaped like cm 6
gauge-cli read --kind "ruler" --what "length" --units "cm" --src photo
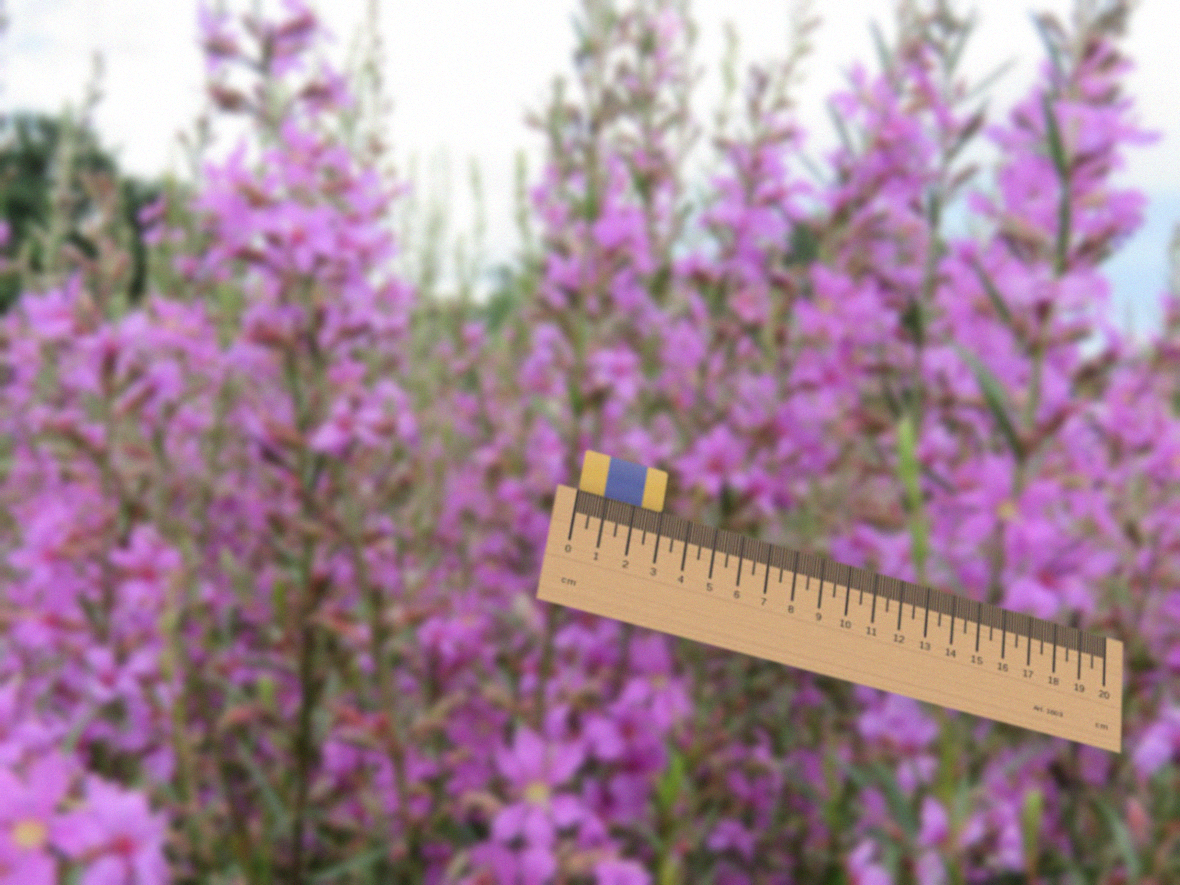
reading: cm 3
